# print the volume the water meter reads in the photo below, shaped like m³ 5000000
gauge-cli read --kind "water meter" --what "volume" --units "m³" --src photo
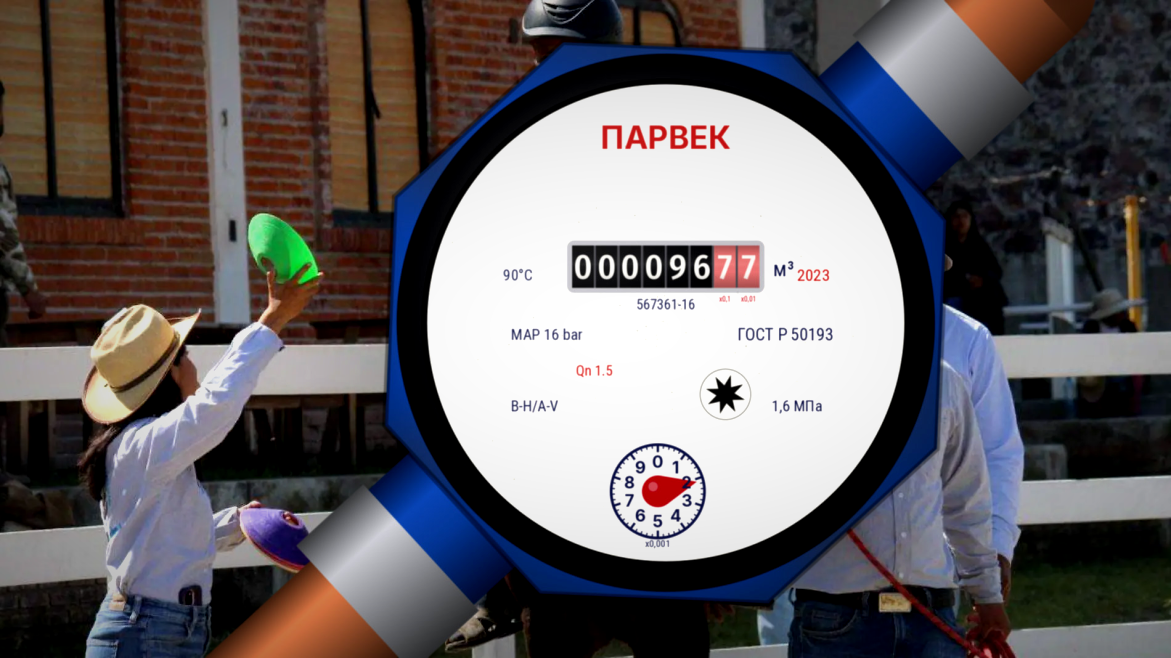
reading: m³ 96.772
